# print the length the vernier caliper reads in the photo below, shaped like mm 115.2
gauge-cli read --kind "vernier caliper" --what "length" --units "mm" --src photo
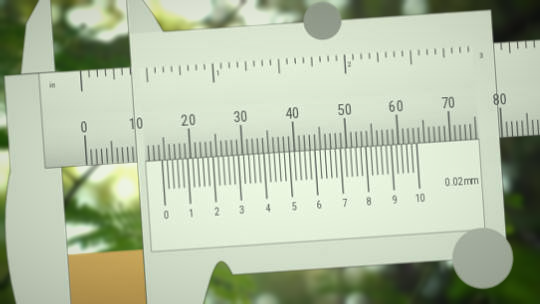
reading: mm 14.5
